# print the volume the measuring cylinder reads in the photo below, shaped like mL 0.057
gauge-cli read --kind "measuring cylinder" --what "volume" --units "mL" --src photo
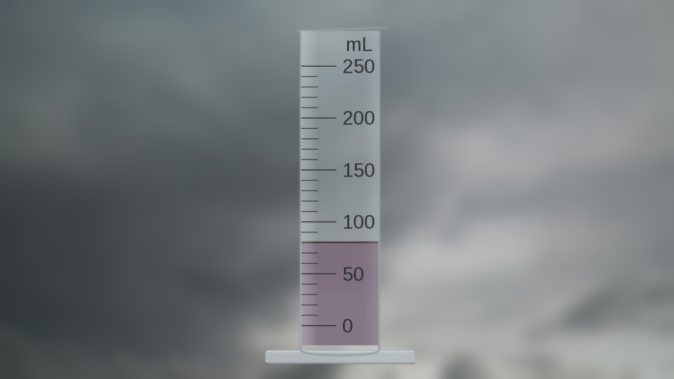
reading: mL 80
